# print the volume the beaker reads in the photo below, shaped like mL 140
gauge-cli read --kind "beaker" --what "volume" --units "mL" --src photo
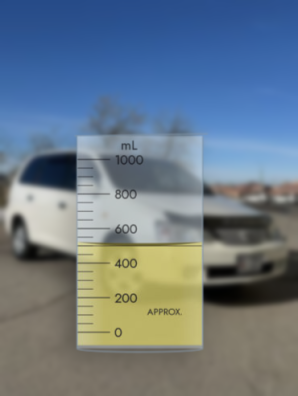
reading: mL 500
